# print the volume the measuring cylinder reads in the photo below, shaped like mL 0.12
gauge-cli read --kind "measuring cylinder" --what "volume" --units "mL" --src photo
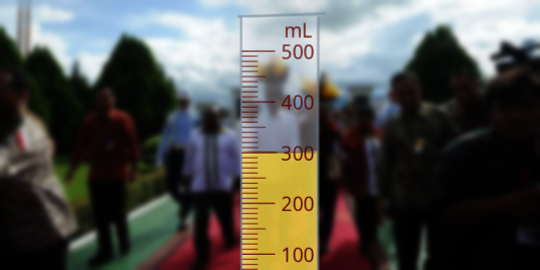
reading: mL 300
